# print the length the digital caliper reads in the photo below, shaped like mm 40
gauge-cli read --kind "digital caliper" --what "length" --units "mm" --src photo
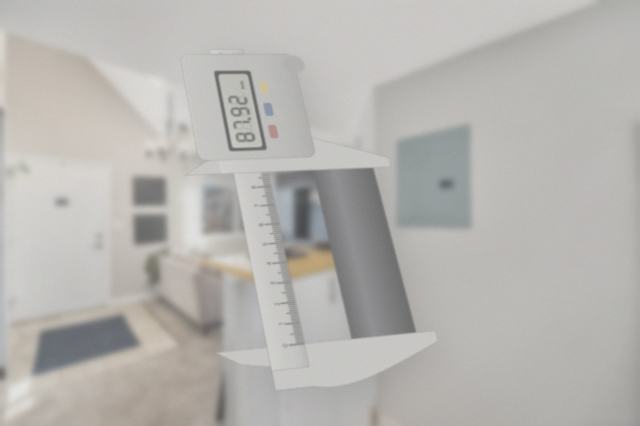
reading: mm 87.92
